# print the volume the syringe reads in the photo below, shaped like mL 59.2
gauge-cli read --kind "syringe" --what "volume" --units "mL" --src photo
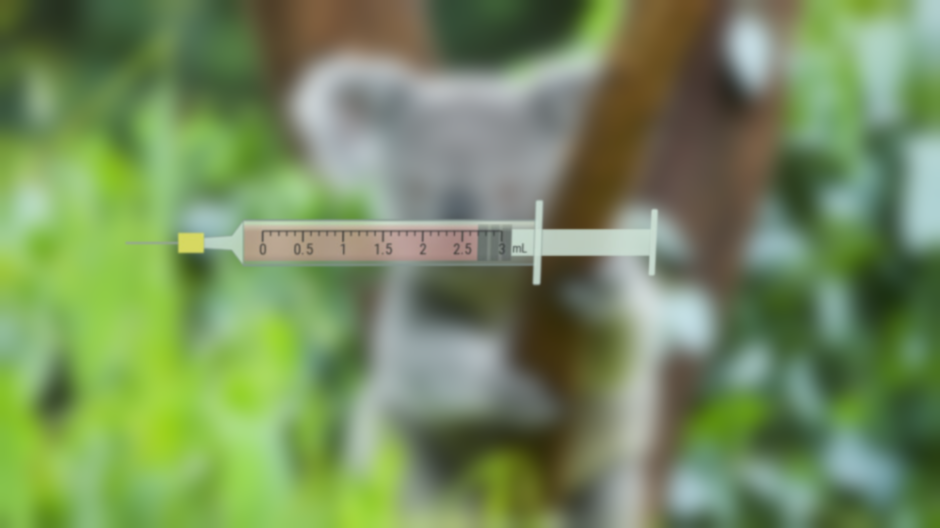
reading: mL 2.7
